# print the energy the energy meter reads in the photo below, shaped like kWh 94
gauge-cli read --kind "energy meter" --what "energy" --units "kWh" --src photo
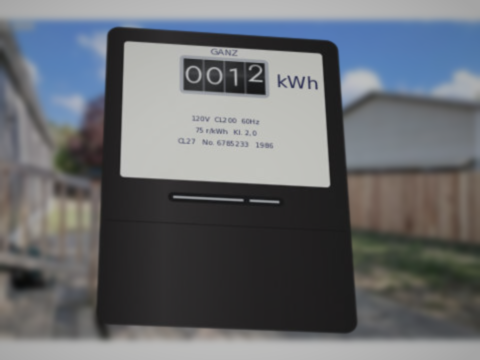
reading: kWh 12
